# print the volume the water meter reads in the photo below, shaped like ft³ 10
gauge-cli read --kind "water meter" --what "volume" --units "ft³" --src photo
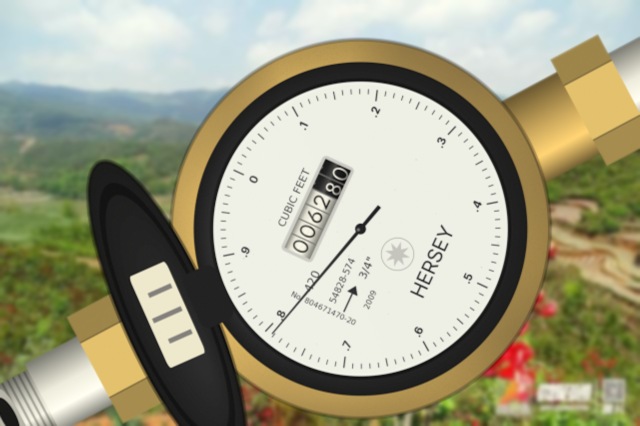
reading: ft³ 6279.79
